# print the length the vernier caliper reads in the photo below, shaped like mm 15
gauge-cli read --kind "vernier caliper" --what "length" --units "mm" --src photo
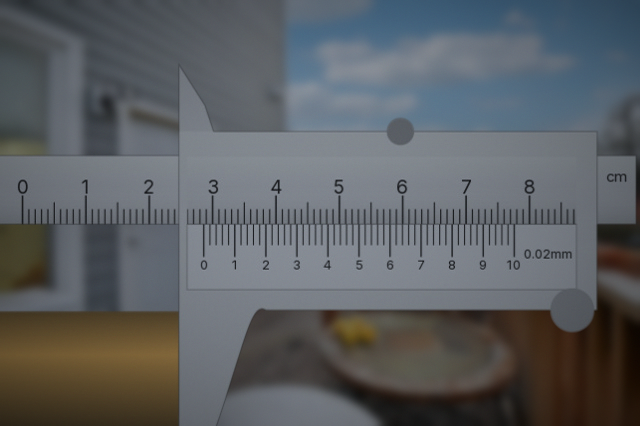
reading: mm 28.6
